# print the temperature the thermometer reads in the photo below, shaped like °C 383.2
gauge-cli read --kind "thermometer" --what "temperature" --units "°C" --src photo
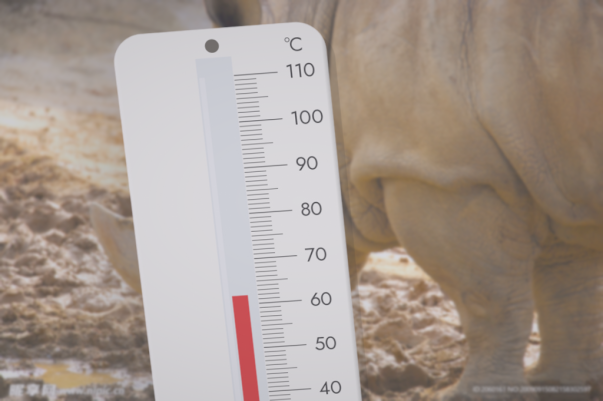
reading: °C 62
